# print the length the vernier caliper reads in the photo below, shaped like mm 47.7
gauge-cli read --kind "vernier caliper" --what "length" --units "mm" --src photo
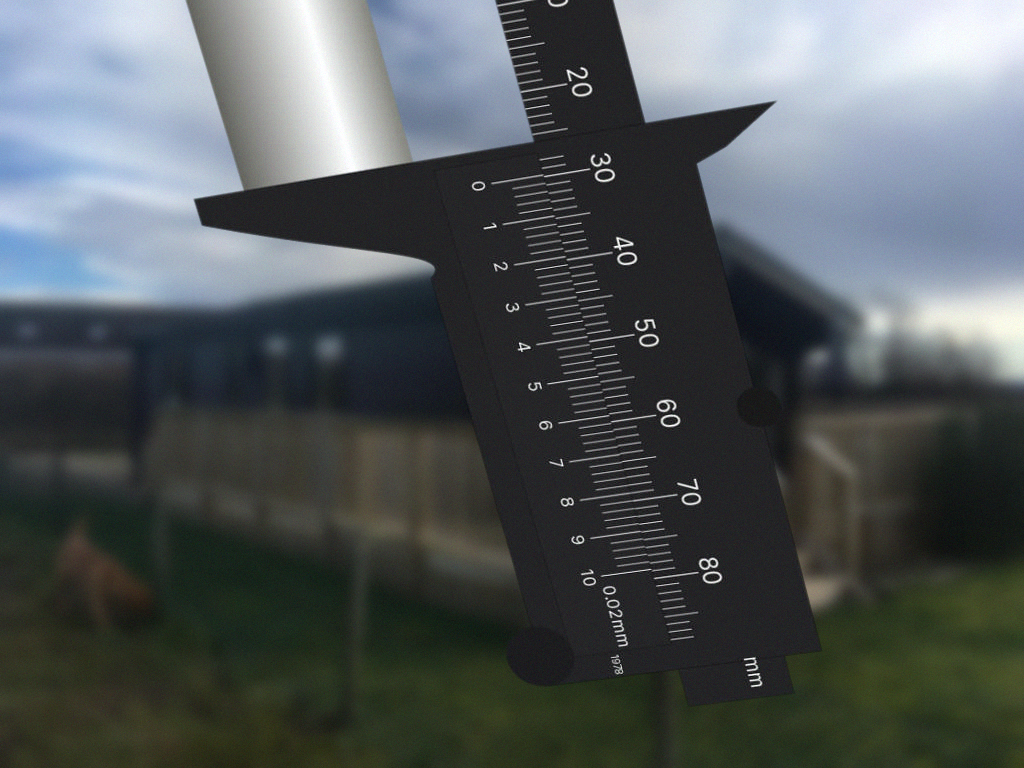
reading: mm 29.8
